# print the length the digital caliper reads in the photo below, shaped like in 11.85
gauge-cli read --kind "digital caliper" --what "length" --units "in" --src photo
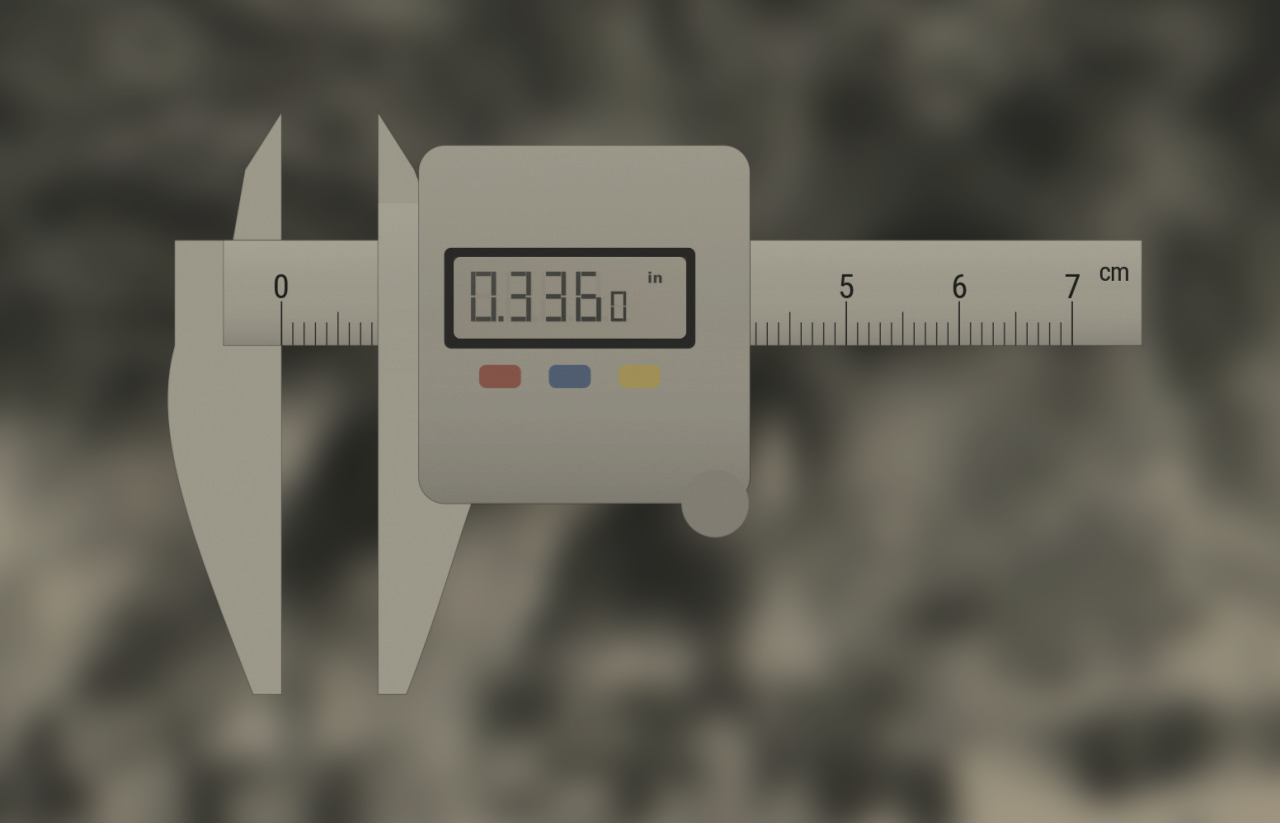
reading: in 0.3360
